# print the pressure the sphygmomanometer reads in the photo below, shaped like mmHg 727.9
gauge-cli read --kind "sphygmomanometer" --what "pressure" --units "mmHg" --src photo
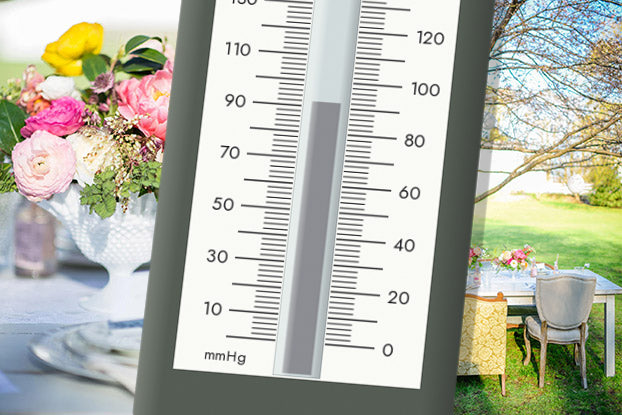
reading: mmHg 92
